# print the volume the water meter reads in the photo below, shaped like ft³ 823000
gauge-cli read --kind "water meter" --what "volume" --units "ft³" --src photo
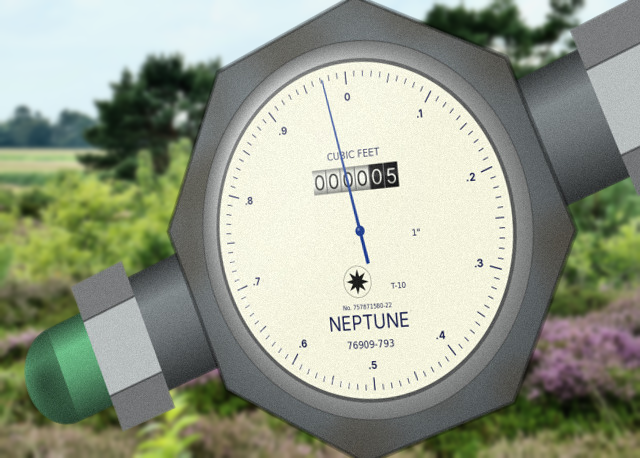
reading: ft³ 4.97
